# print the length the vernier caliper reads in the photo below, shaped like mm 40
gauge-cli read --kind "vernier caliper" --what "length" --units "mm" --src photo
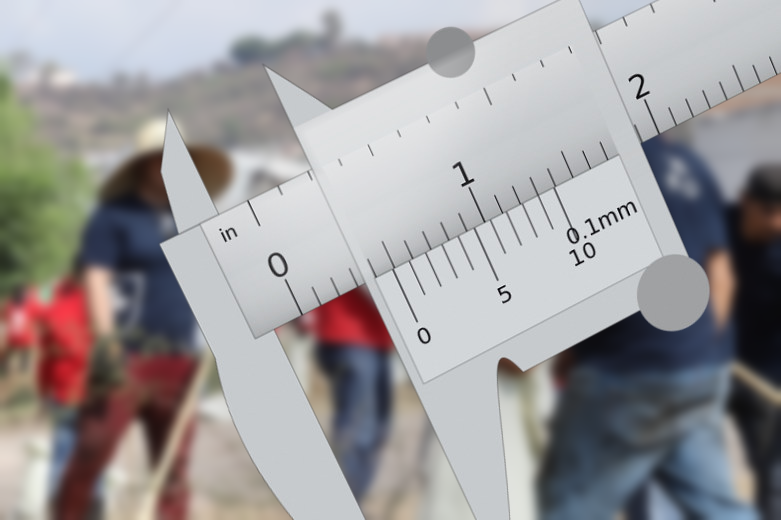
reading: mm 4.9
